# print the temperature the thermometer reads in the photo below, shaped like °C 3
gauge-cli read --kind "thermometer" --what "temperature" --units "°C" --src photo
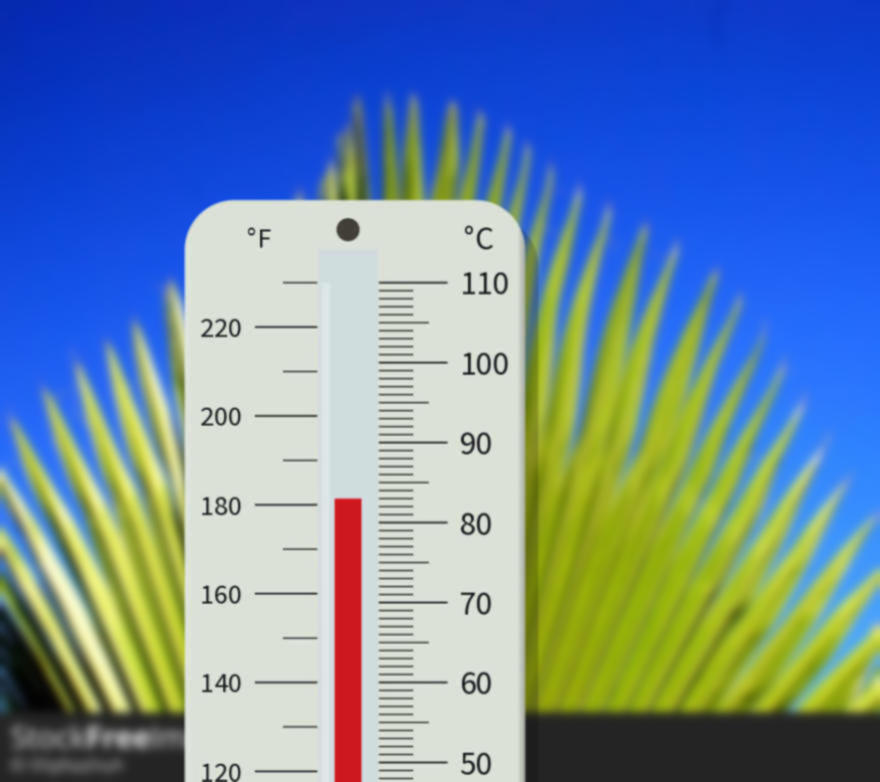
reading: °C 83
